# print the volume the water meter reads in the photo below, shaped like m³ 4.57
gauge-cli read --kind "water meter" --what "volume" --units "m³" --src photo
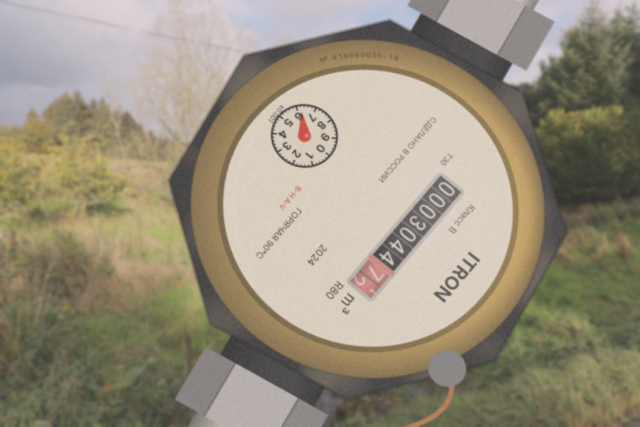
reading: m³ 3044.716
